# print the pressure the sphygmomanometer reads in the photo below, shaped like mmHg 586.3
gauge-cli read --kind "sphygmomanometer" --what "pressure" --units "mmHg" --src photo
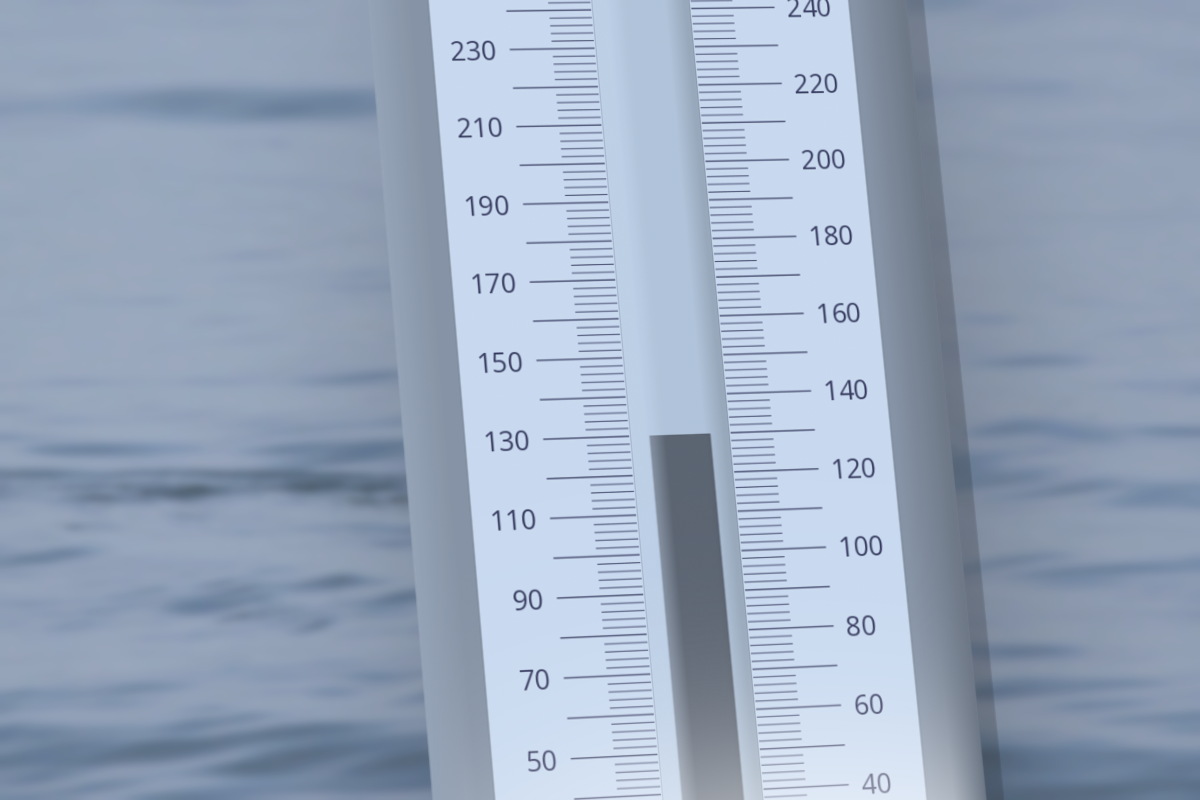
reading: mmHg 130
